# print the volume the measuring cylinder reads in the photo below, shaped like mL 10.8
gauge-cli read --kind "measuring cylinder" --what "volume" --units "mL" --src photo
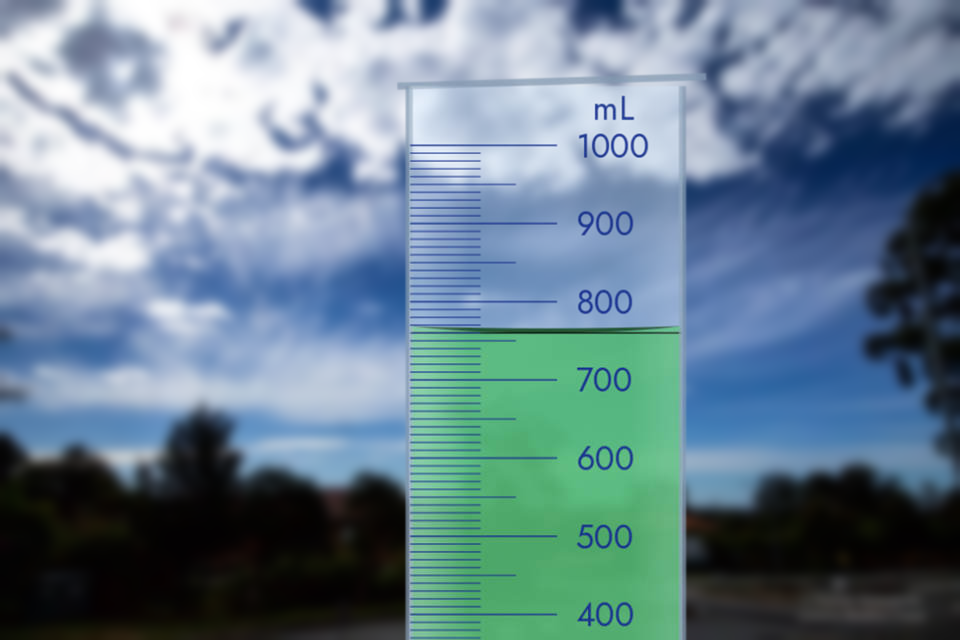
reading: mL 760
